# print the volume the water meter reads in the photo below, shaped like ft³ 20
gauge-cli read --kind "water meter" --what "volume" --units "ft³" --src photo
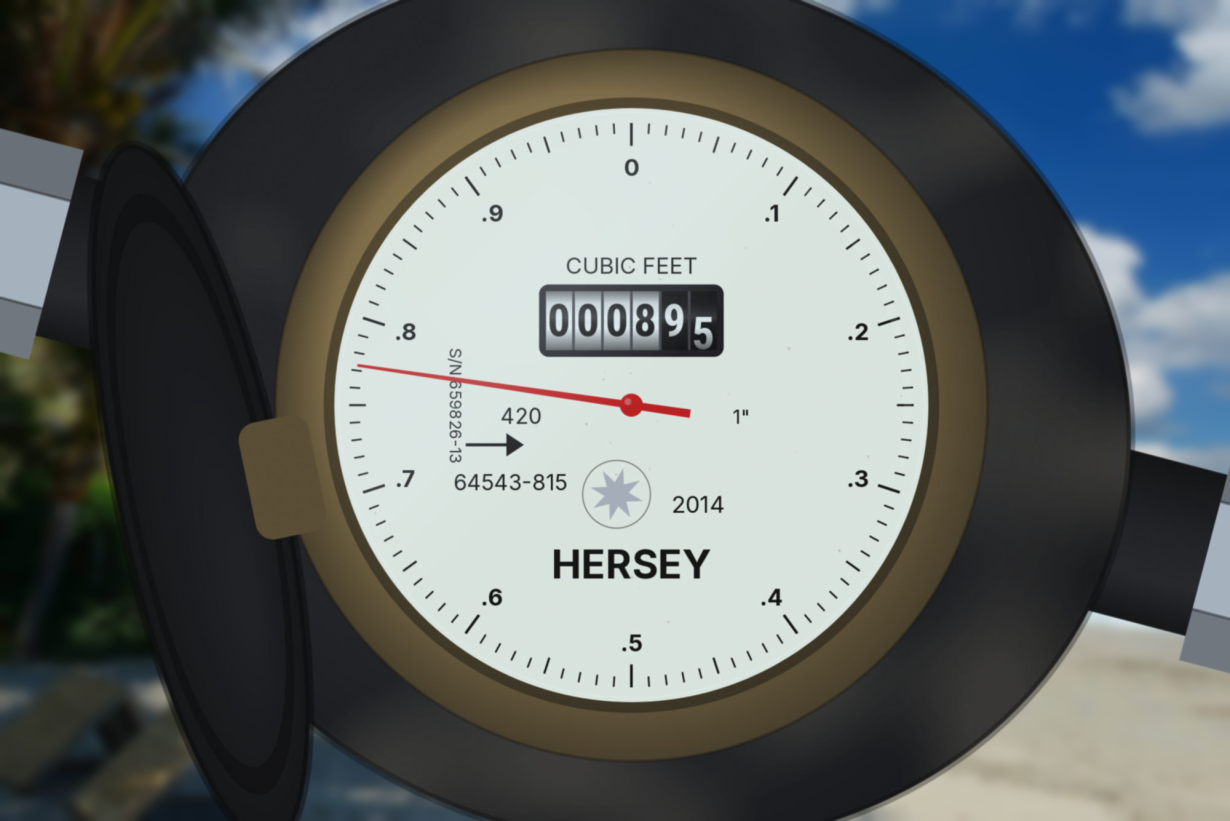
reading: ft³ 894.77
